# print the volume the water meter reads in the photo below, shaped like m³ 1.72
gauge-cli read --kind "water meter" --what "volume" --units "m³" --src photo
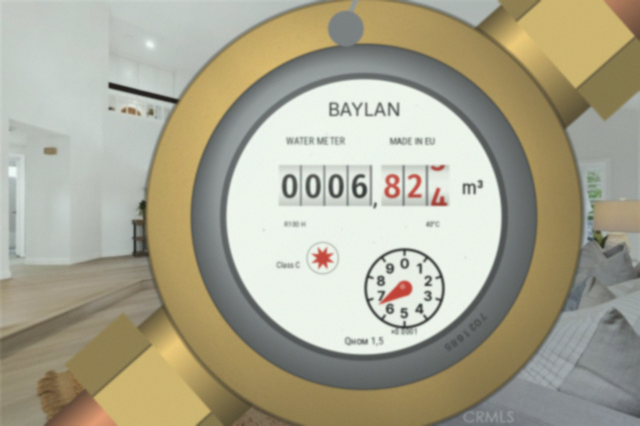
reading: m³ 6.8236
